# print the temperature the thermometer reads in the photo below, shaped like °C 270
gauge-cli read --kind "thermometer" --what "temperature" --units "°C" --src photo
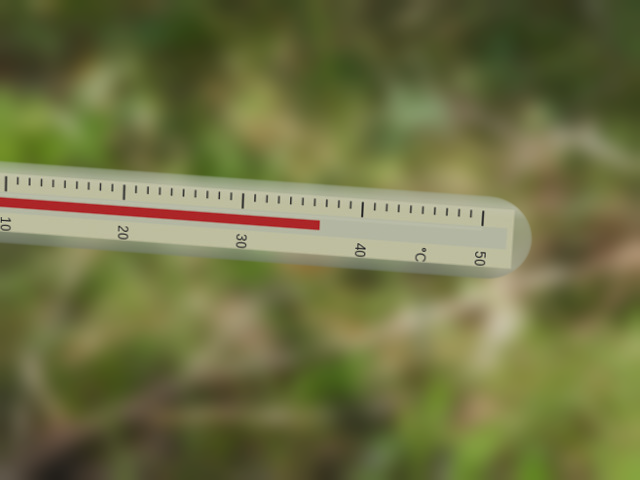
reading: °C 36.5
